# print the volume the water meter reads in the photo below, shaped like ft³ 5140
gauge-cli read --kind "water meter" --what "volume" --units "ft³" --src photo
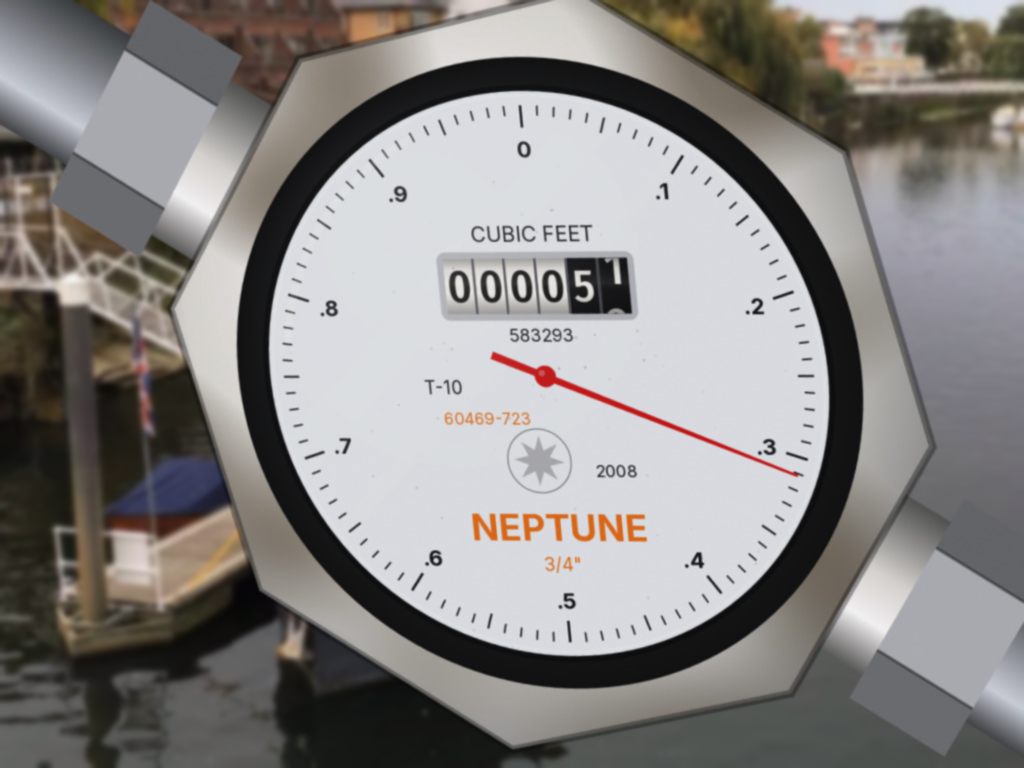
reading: ft³ 51.31
